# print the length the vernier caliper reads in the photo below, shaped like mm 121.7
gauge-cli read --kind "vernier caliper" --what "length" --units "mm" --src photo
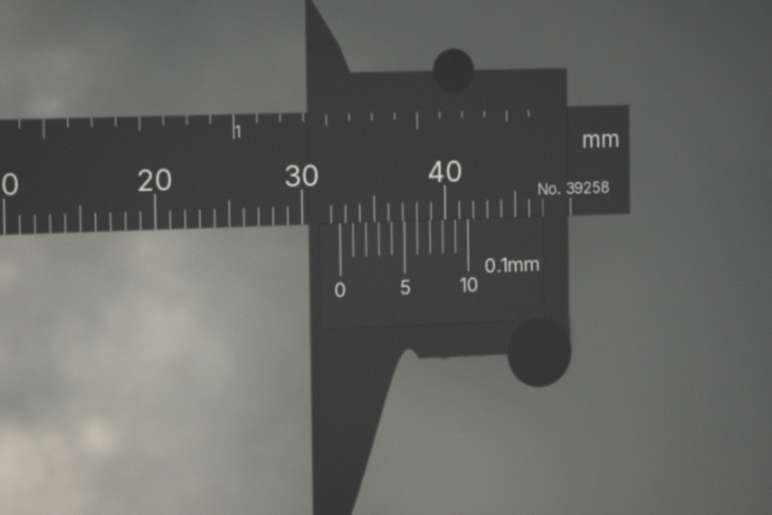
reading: mm 32.6
